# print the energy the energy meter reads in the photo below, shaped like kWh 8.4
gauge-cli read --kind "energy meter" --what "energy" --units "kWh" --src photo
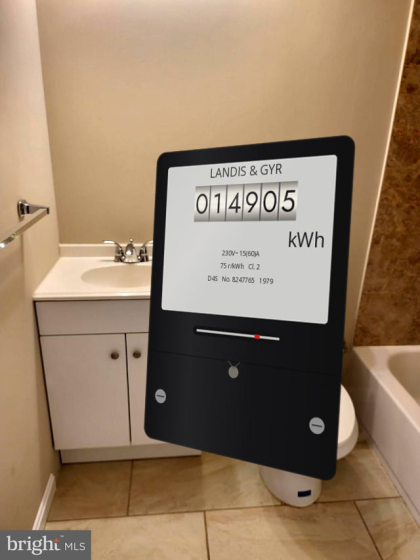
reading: kWh 14905
